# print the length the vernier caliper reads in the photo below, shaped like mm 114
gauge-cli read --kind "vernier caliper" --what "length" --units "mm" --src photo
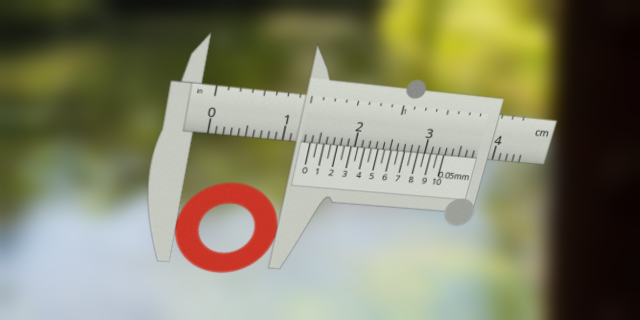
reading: mm 13.8
